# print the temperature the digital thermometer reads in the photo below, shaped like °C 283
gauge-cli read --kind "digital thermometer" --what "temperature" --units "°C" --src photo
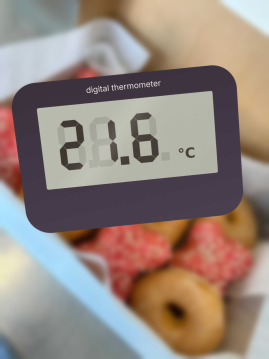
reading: °C 21.6
